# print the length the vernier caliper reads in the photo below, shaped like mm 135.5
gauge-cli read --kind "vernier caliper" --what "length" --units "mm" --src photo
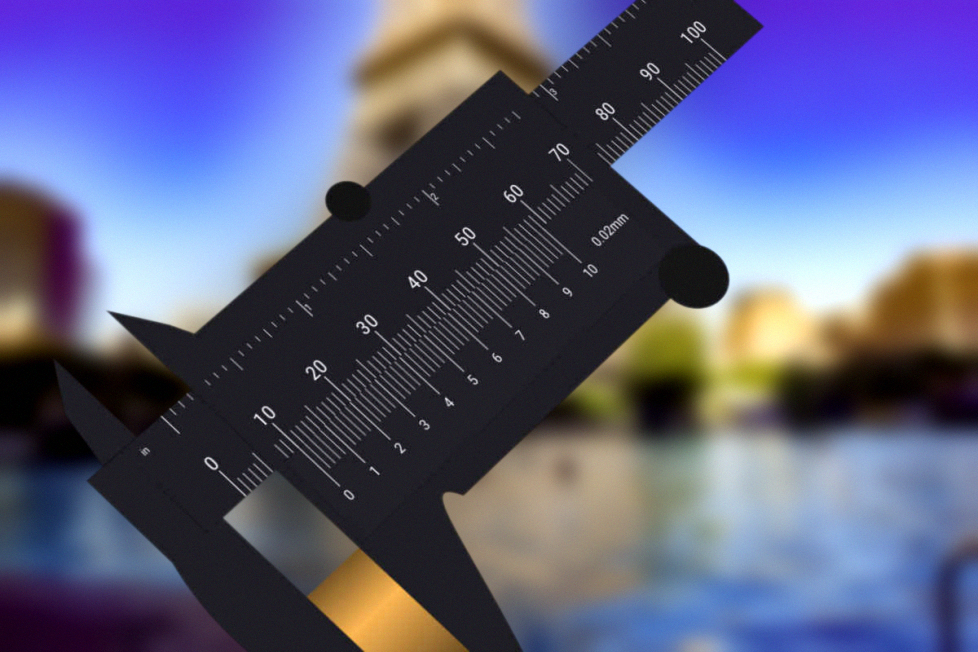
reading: mm 10.0
